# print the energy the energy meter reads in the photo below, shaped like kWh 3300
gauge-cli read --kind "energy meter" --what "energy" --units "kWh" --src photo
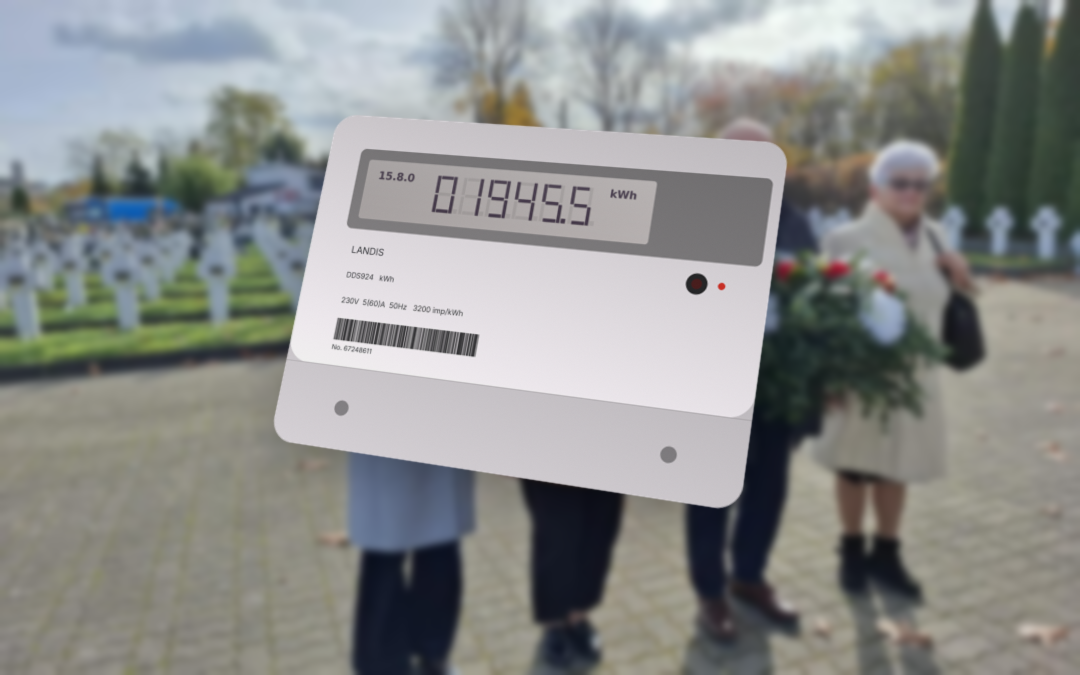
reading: kWh 1945.5
